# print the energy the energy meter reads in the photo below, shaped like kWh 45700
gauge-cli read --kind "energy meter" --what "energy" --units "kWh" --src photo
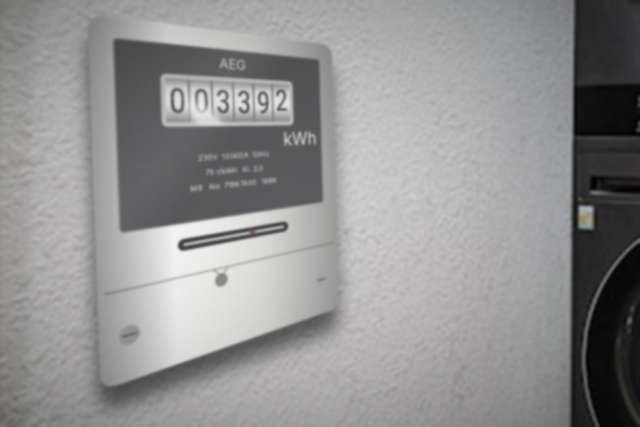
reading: kWh 3392
